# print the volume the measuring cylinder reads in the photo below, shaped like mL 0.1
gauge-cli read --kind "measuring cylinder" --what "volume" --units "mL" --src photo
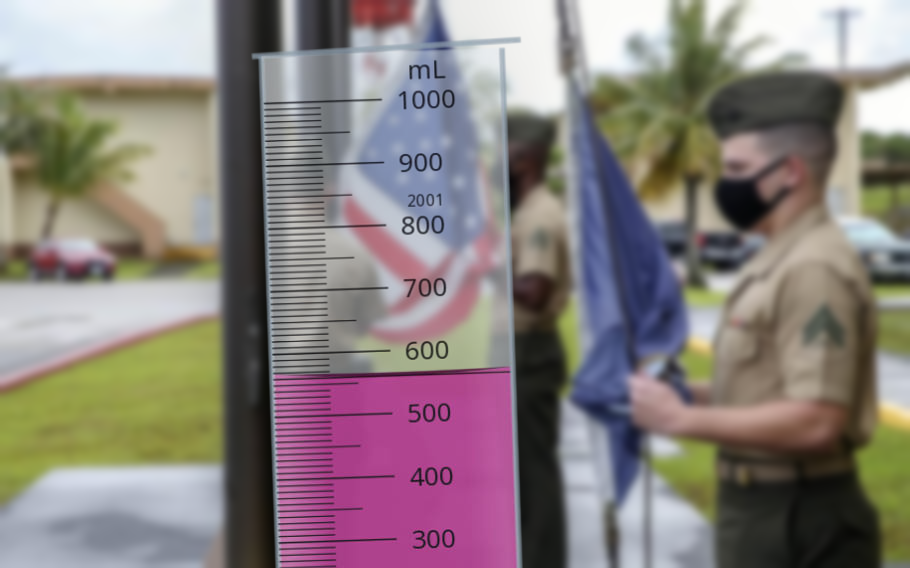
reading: mL 560
